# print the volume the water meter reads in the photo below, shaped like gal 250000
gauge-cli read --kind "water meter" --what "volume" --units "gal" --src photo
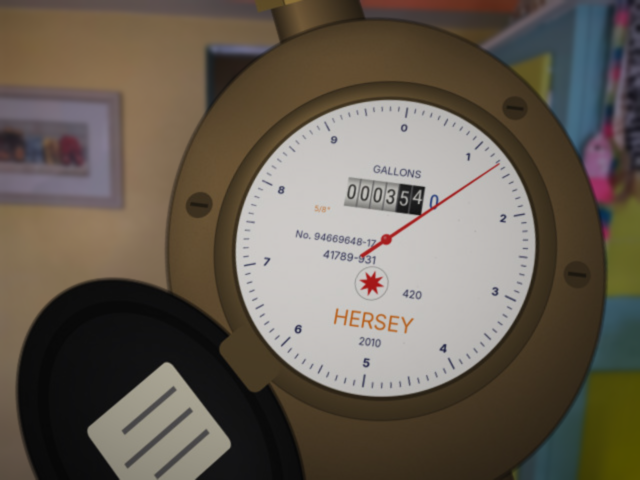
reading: gal 3541.3
